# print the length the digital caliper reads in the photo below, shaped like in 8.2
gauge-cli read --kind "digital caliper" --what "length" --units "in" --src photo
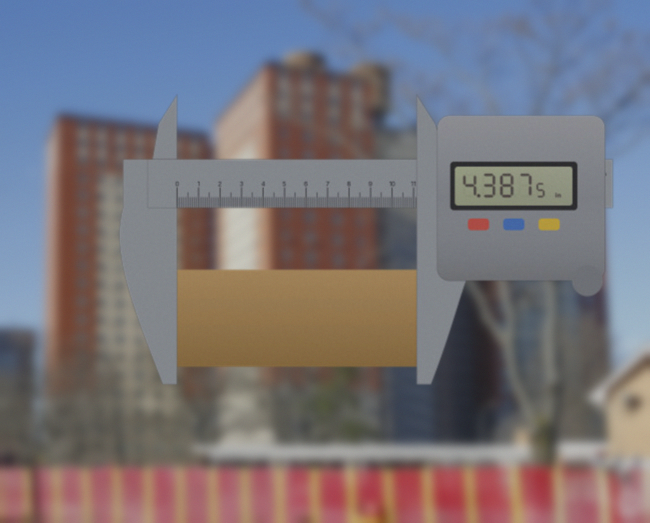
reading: in 4.3875
